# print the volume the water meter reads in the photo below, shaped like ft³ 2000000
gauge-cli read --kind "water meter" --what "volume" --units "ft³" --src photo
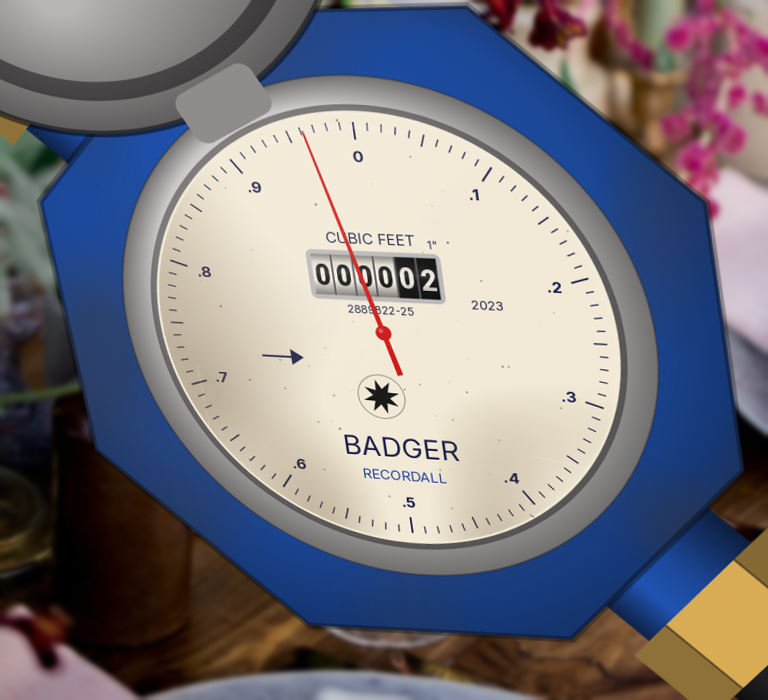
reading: ft³ 1.96
